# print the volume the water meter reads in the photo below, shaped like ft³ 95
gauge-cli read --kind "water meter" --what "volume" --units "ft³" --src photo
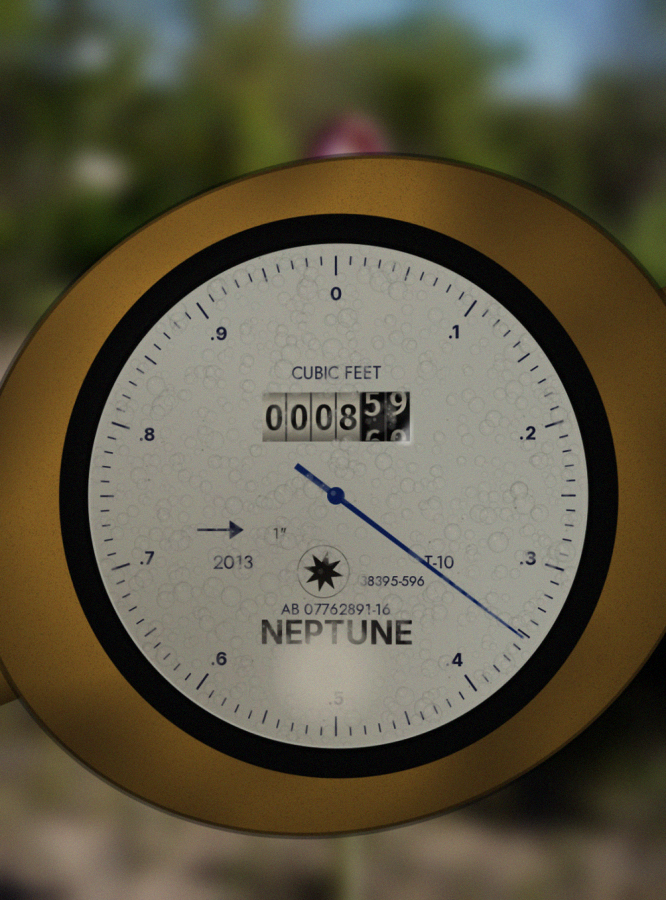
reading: ft³ 859.35
